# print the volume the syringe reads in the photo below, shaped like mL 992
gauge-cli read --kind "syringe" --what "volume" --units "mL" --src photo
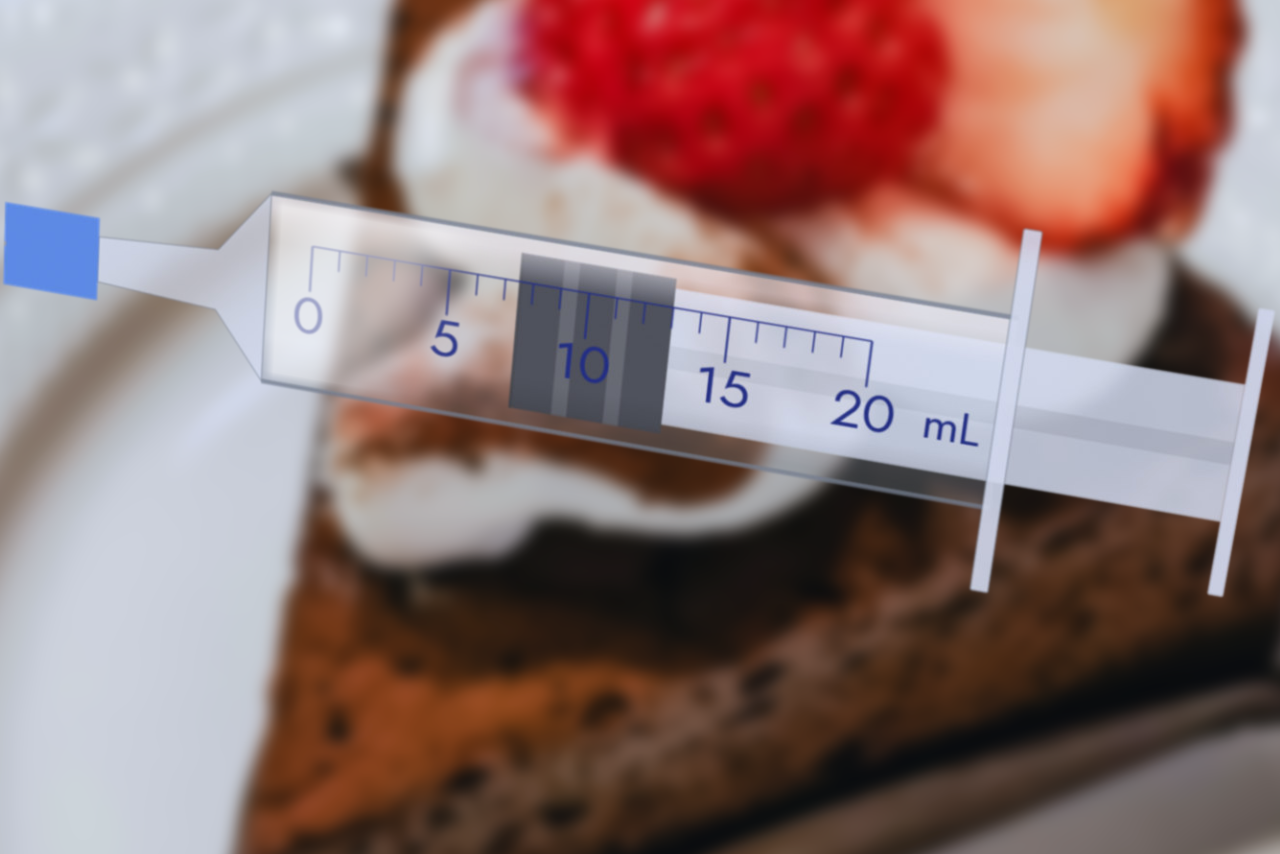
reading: mL 7.5
